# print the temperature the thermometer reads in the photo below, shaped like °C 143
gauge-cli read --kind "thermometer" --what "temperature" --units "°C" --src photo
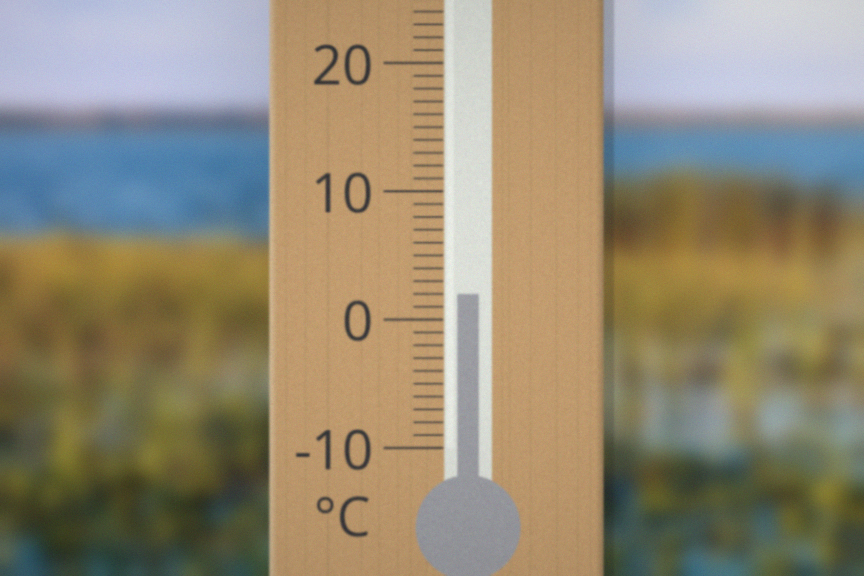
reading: °C 2
